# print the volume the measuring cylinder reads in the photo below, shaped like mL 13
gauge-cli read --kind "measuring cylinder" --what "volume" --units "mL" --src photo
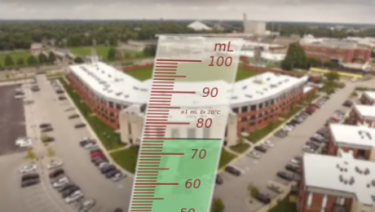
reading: mL 75
